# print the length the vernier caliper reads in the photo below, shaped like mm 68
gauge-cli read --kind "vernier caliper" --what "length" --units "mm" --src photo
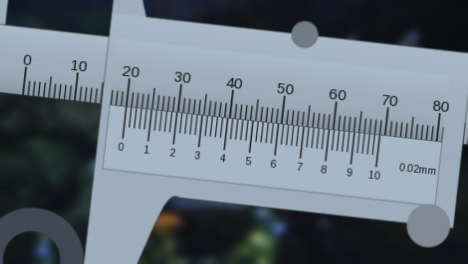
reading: mm 20.0
